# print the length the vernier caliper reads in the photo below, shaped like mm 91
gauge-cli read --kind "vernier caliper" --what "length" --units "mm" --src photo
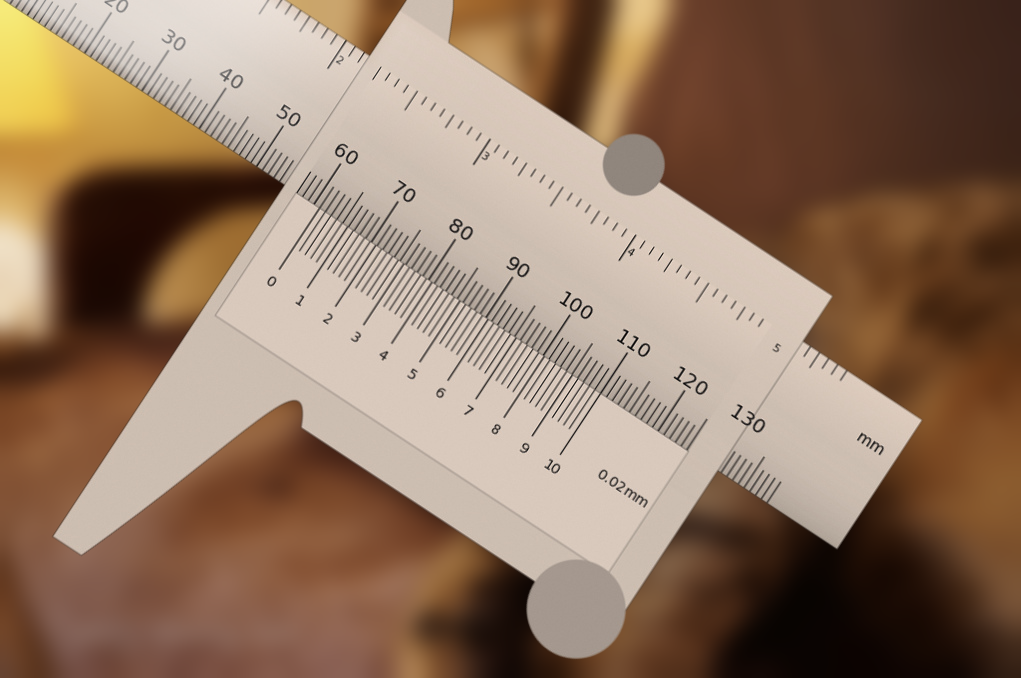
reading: mm 61.0
